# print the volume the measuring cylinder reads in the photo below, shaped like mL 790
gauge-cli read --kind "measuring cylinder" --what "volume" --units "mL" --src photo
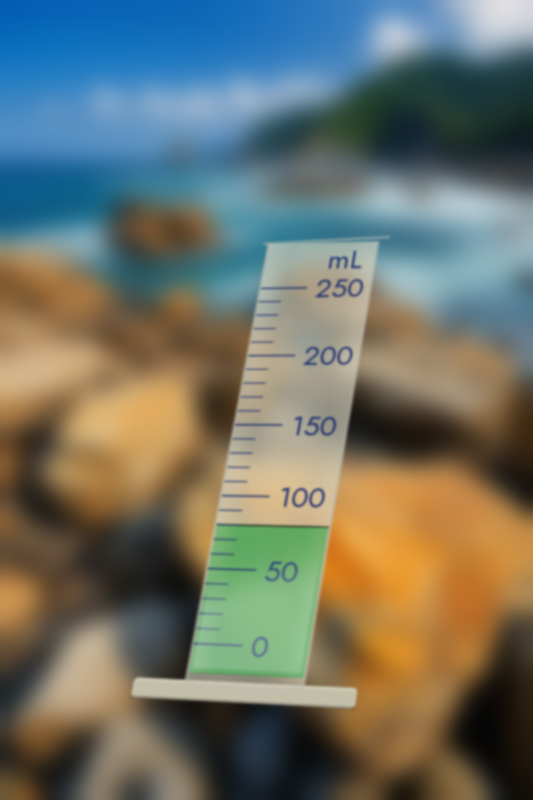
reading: mL 80
